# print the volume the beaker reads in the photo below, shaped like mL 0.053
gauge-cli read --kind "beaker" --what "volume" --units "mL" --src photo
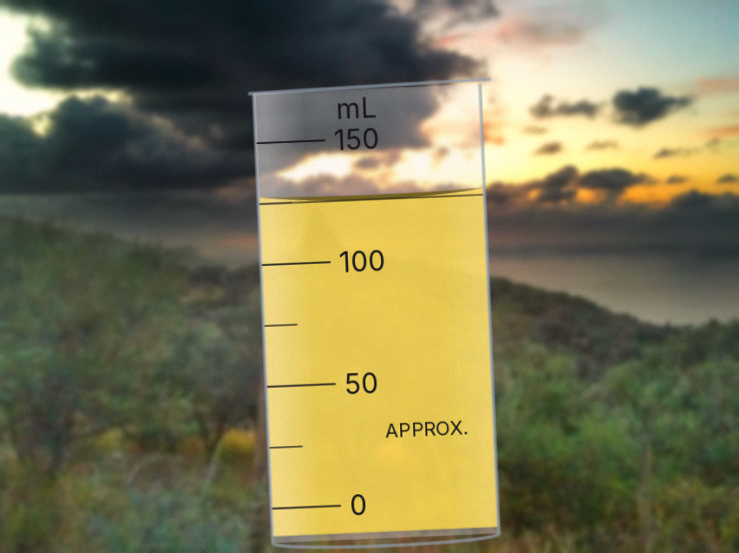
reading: mL 125
